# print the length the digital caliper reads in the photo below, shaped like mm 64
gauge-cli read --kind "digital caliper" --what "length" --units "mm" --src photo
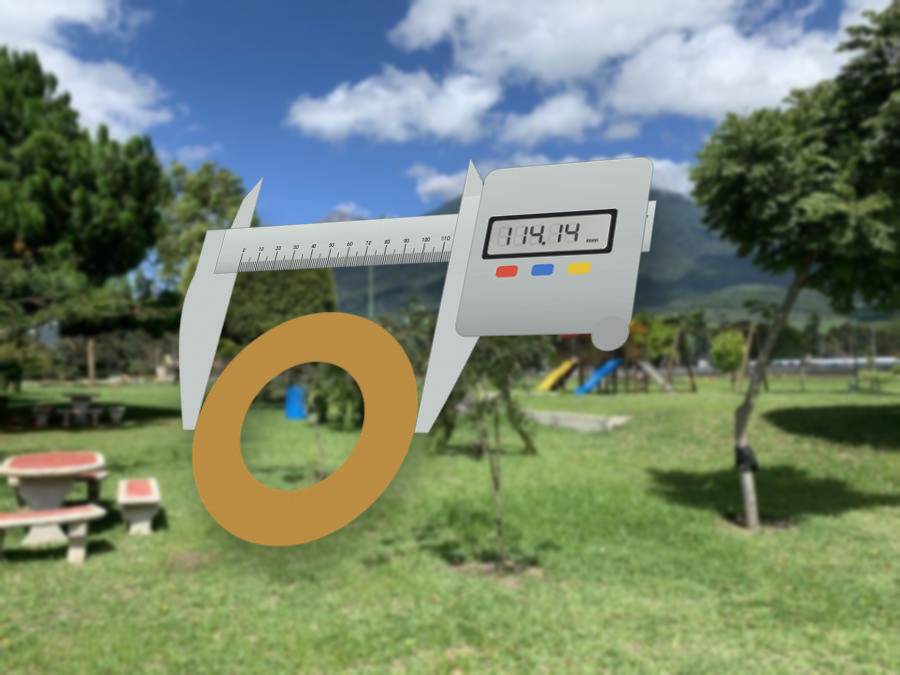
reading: mm 114.14
